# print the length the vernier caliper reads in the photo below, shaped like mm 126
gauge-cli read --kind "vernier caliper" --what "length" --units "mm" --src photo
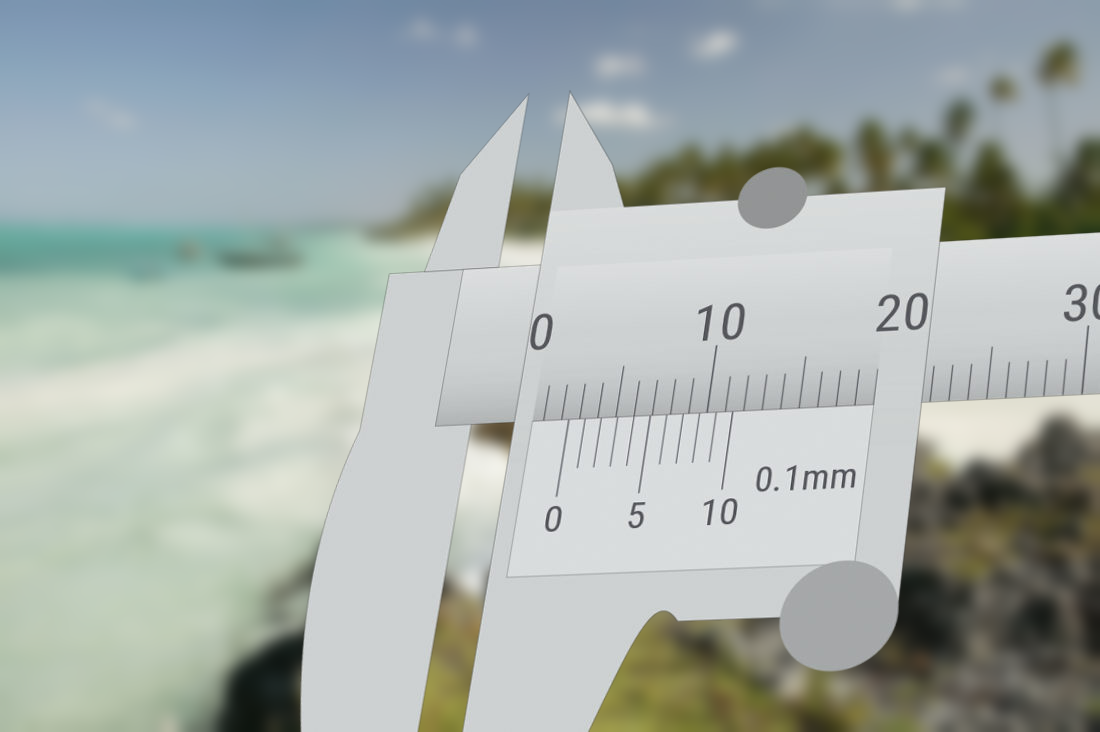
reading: mm 2.4
